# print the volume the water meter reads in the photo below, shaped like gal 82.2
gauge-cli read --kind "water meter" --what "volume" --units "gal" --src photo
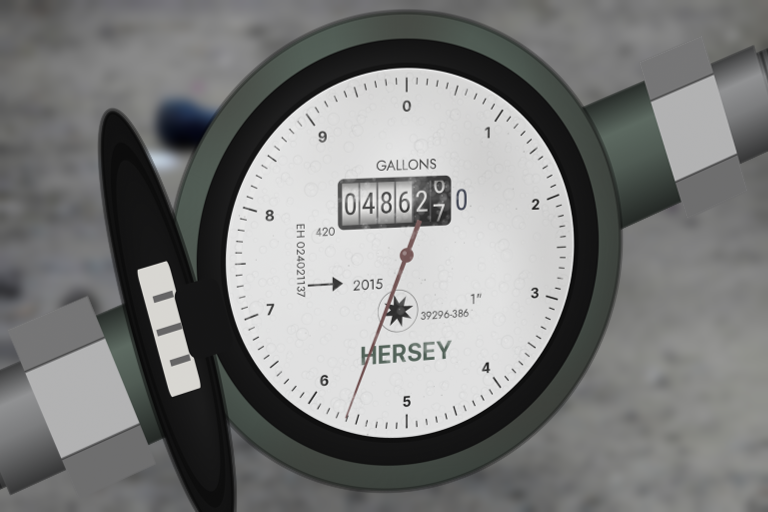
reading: gal 486265.6
